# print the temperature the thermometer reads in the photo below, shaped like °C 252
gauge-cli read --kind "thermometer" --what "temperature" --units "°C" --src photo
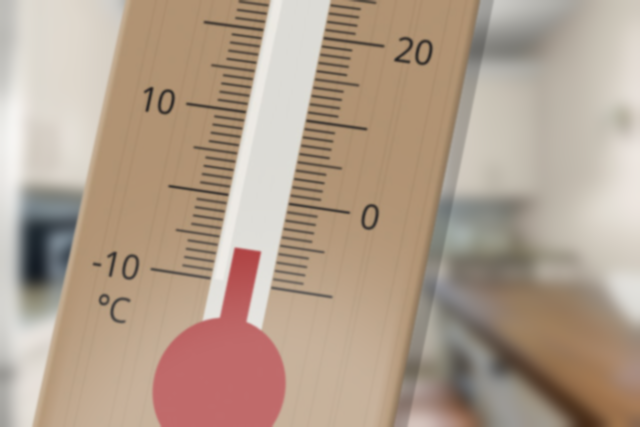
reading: °C -6
